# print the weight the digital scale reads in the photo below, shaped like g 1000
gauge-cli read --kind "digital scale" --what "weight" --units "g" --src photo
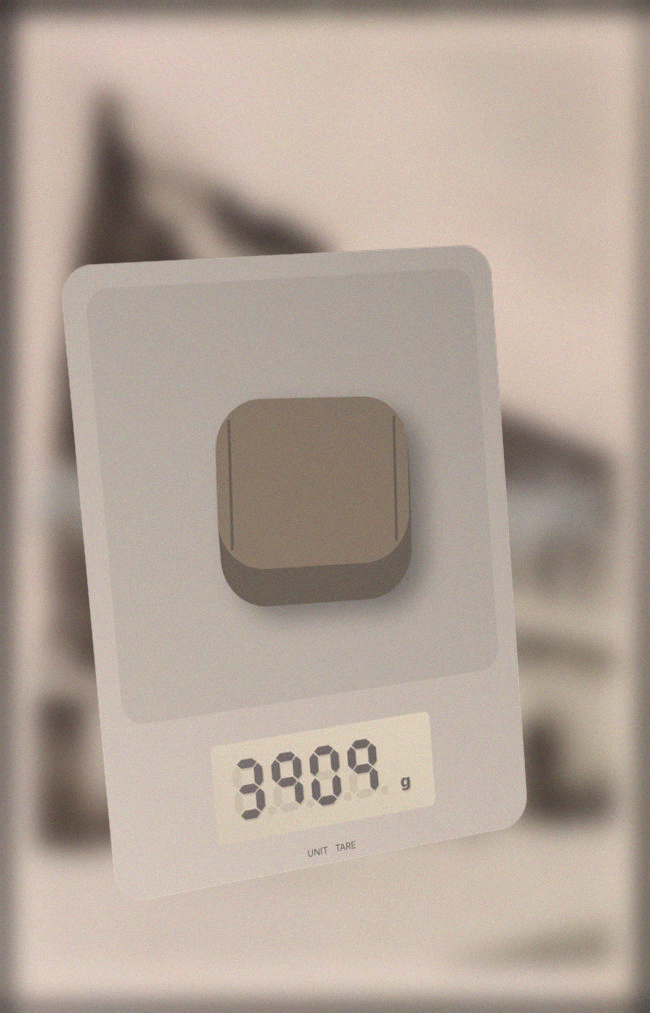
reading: g 3909
